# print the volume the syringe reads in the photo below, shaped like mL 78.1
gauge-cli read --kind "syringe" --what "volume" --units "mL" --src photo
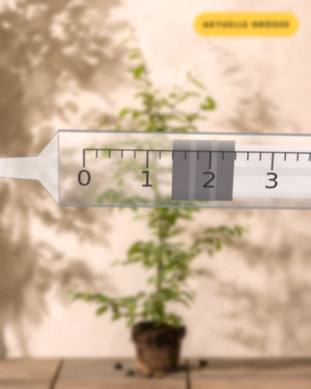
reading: mL 1.4
